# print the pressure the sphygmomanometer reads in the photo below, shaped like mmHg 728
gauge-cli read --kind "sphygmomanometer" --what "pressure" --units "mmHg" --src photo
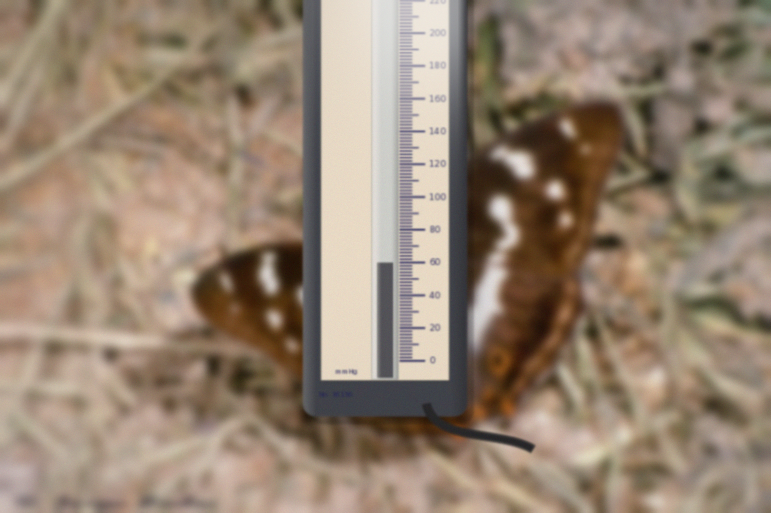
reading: mmHg 60
